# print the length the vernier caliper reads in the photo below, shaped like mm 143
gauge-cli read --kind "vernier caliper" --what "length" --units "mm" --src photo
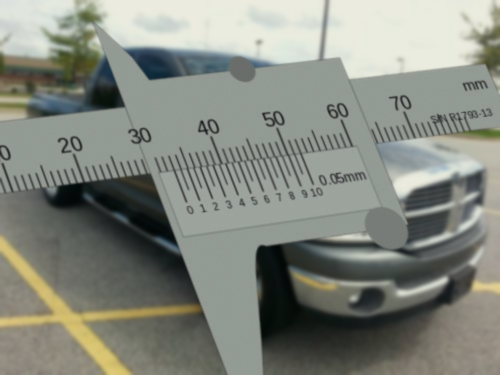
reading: mm 33.0
